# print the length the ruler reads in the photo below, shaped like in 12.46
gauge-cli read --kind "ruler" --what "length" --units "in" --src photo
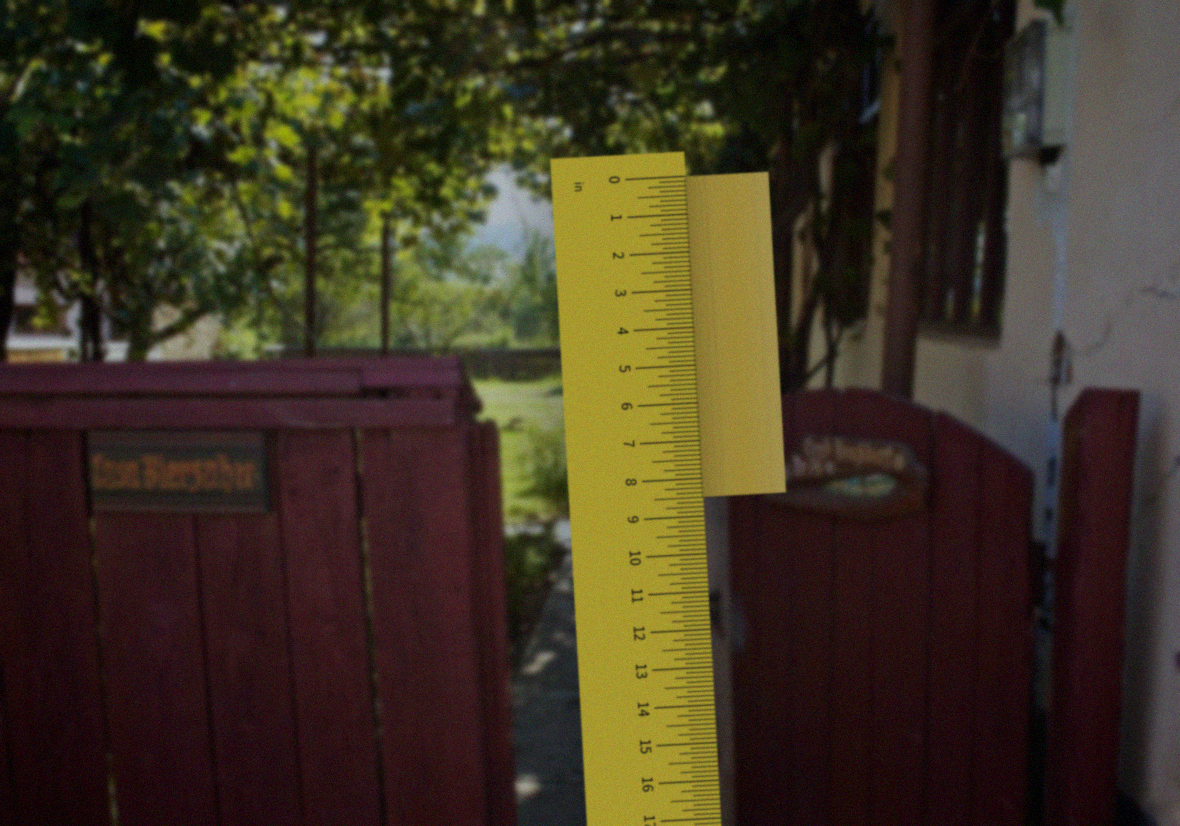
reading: in 8.5
